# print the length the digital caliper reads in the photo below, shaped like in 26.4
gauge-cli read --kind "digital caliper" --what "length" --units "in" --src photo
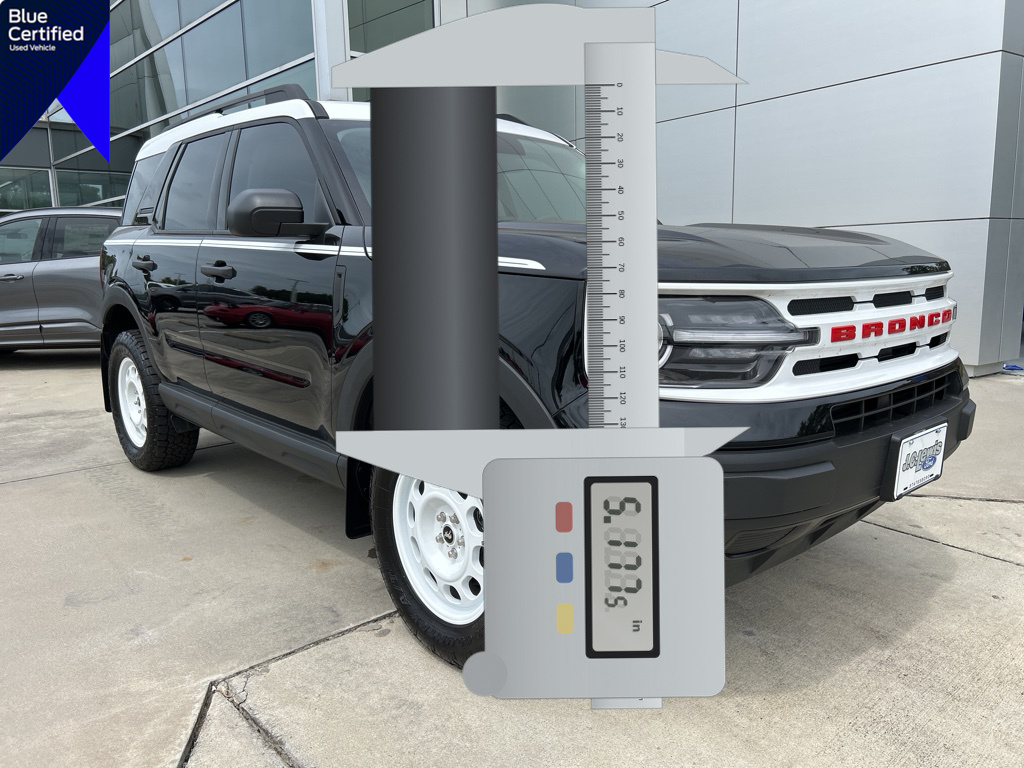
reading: in 5.1775
